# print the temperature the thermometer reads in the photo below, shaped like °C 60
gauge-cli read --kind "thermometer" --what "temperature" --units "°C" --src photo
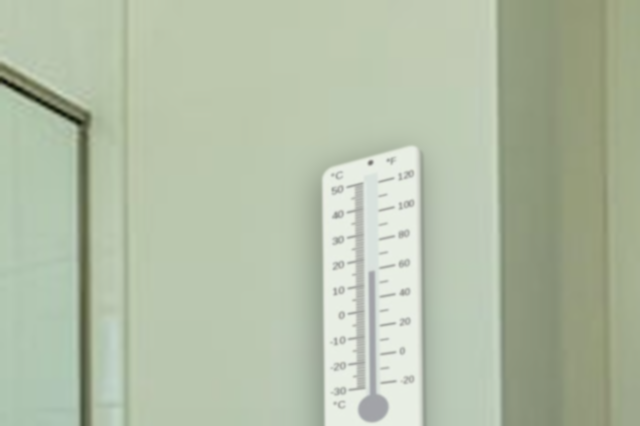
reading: °C 15
